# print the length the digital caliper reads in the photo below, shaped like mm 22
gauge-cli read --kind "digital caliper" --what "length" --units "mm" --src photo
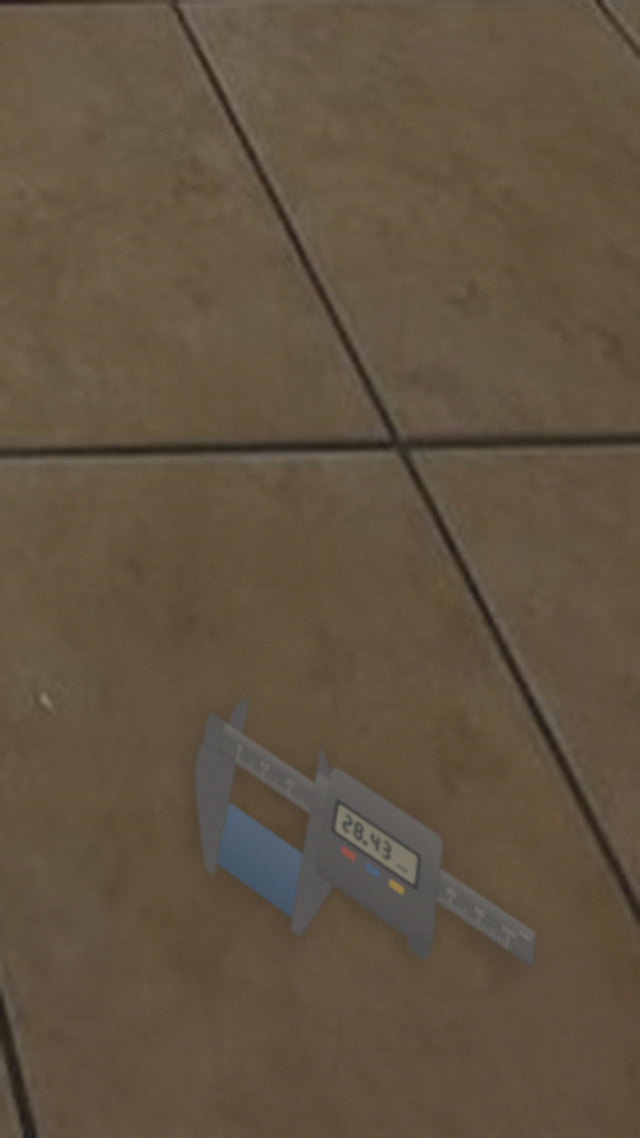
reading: mm 28.43
